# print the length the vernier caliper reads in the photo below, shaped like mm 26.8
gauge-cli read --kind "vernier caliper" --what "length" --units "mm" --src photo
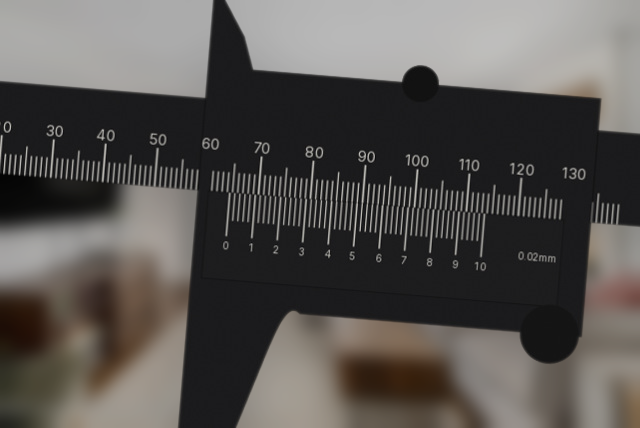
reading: mm 64.5
